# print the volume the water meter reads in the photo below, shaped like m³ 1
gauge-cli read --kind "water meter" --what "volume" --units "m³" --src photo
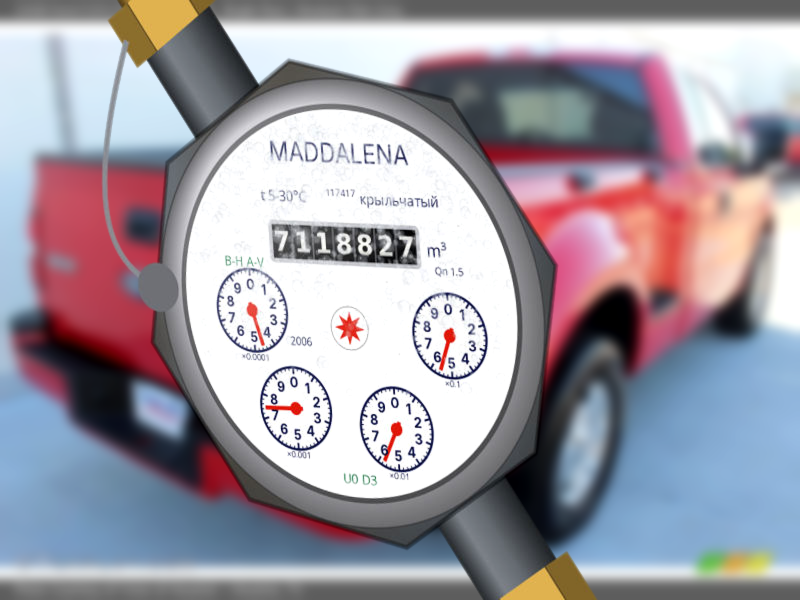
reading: m³ 7118827.5574
